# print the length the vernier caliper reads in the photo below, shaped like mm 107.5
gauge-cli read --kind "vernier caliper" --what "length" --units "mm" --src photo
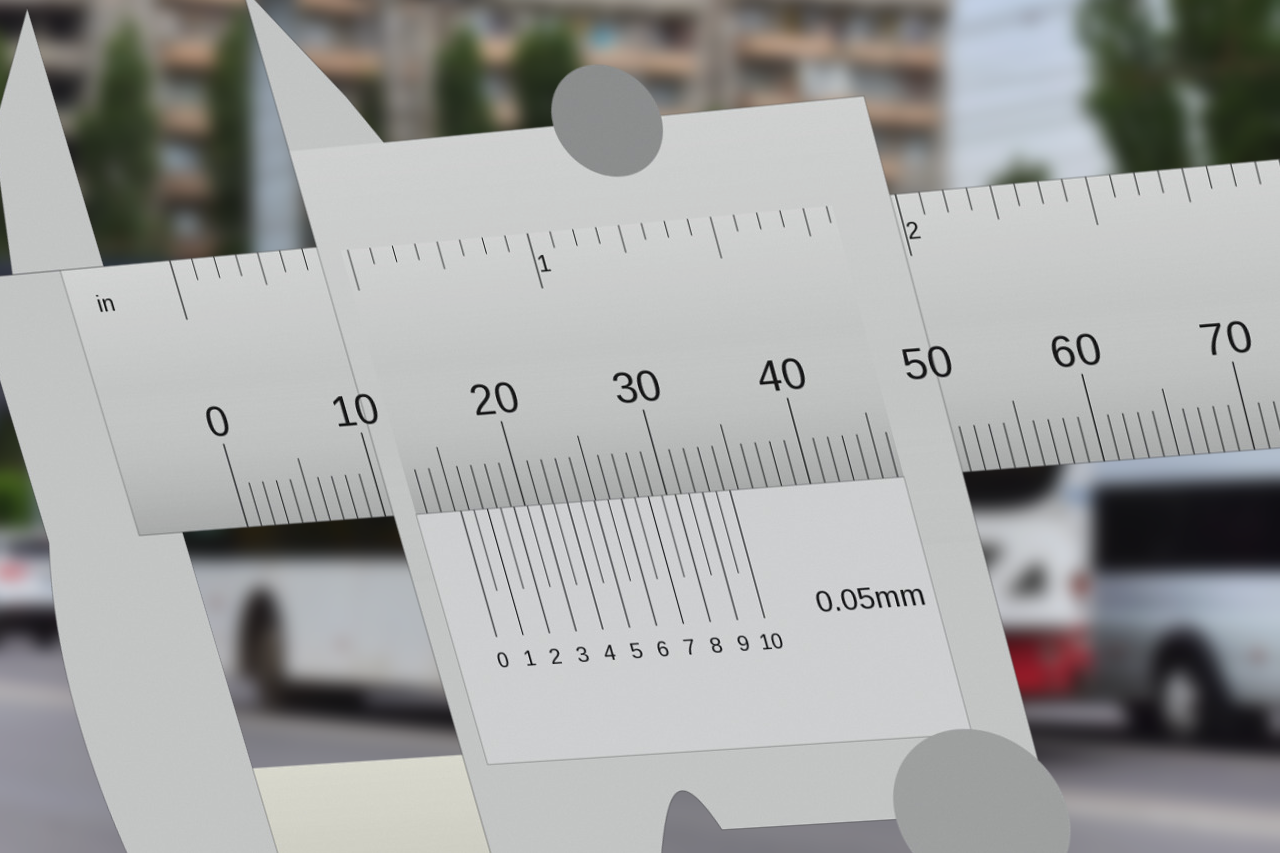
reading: mm 15.4
